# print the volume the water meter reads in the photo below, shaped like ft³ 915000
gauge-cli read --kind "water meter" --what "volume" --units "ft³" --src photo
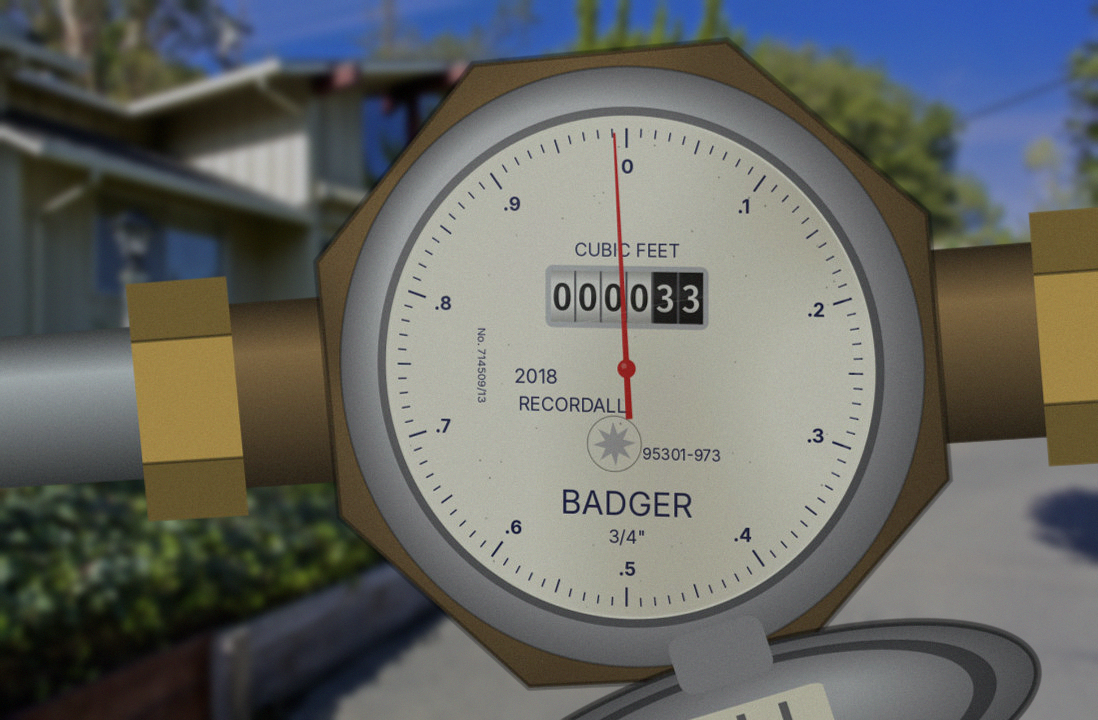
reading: ft³ 32.99
